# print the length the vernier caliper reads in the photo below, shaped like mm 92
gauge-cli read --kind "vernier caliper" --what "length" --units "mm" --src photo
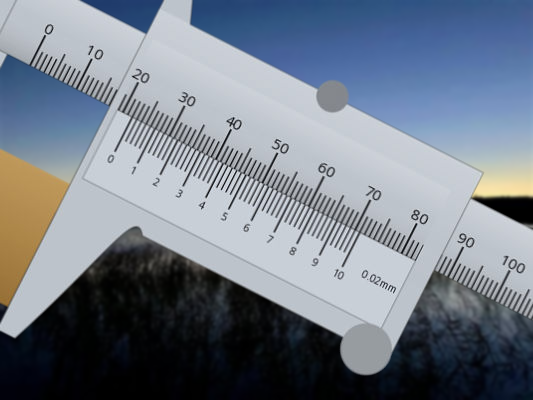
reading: mm 22.0
